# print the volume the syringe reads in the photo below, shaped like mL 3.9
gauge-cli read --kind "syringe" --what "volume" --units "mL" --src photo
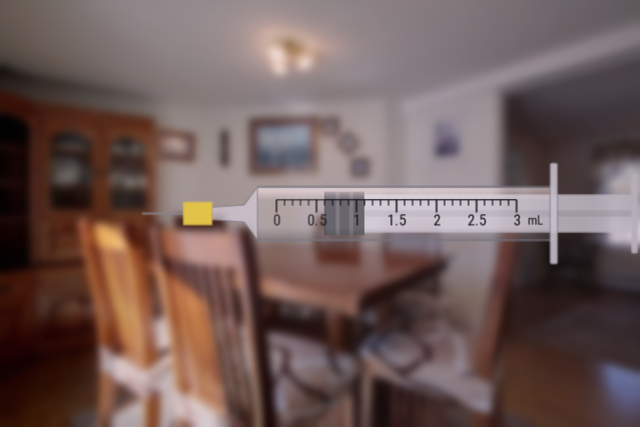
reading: mL 0.6
